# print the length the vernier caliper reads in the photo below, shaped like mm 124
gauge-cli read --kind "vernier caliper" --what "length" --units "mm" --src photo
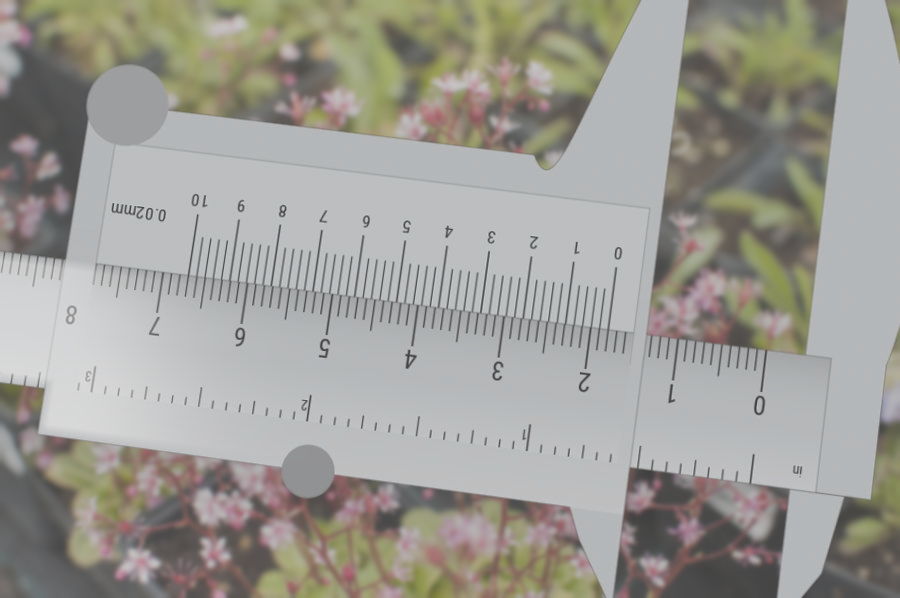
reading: mm 18.0
